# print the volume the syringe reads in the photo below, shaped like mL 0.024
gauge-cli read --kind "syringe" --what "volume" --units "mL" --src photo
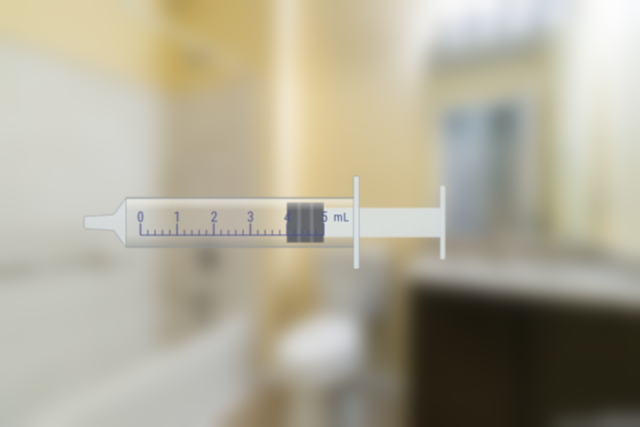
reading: mL 4
